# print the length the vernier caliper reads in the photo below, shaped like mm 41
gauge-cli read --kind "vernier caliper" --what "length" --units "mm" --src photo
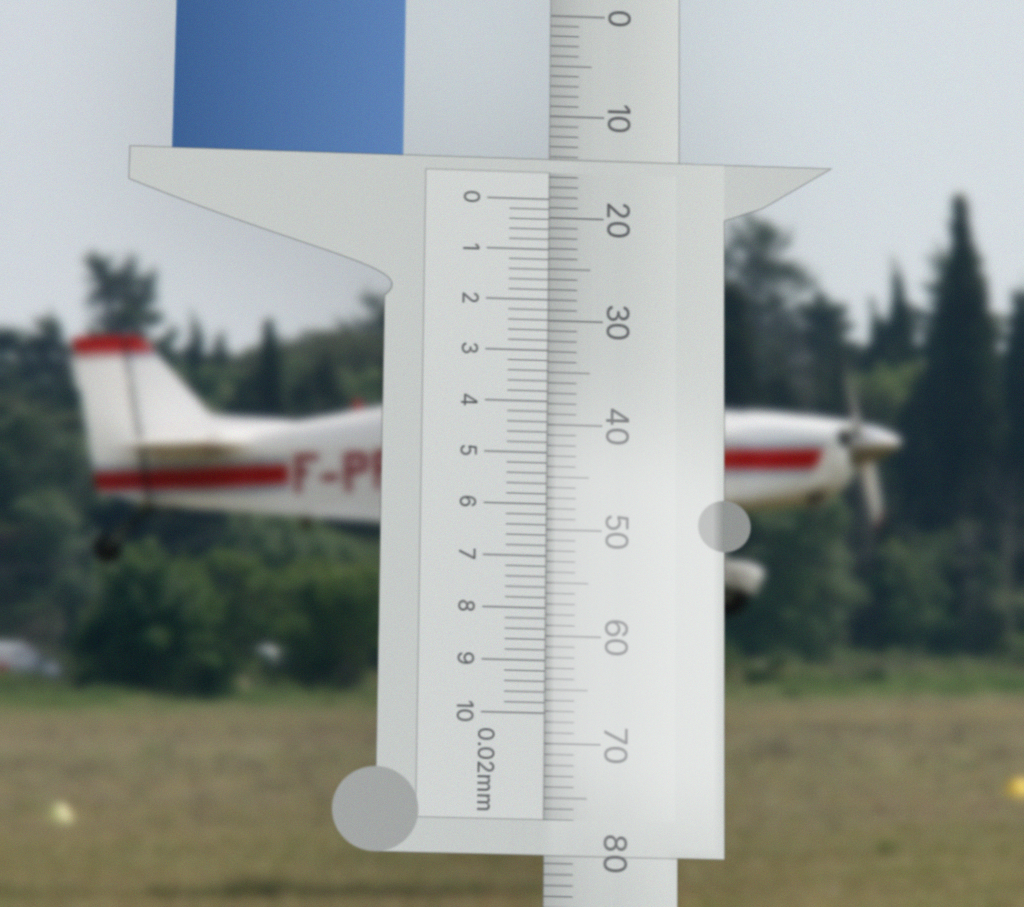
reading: mm 18.2
